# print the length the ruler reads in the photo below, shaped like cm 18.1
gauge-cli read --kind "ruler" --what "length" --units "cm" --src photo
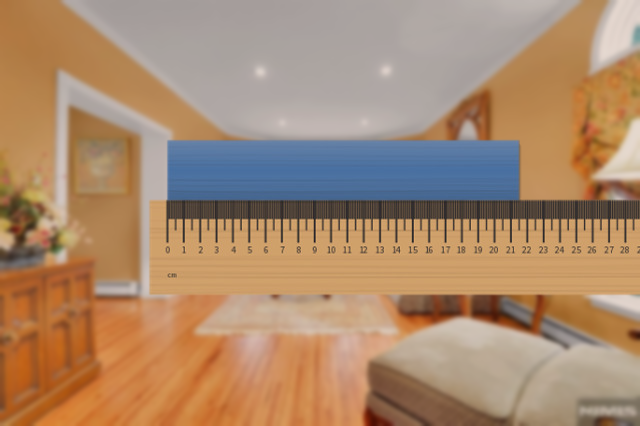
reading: cm 21.5
